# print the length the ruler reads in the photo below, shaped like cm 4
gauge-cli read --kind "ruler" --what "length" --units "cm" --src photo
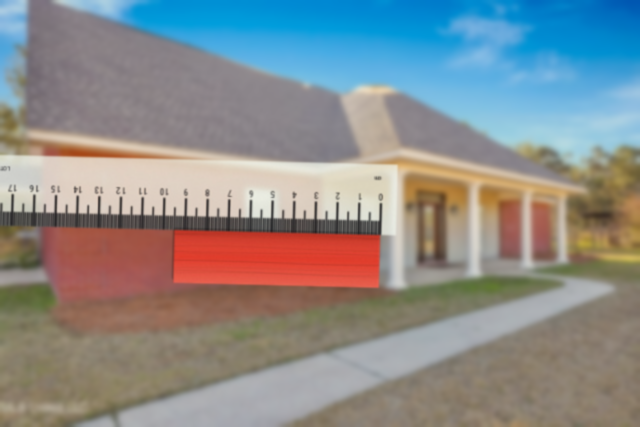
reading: cm 9.5
